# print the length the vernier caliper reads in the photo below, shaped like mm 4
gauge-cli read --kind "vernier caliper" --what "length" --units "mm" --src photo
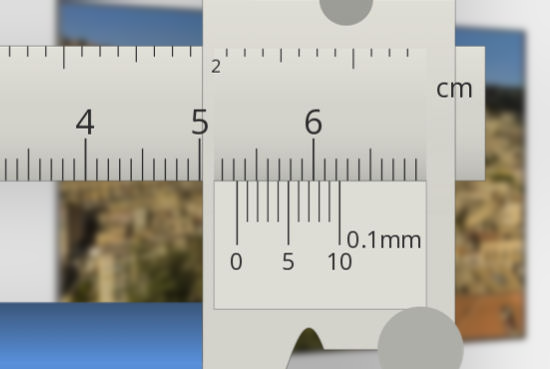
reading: mm 53.3
